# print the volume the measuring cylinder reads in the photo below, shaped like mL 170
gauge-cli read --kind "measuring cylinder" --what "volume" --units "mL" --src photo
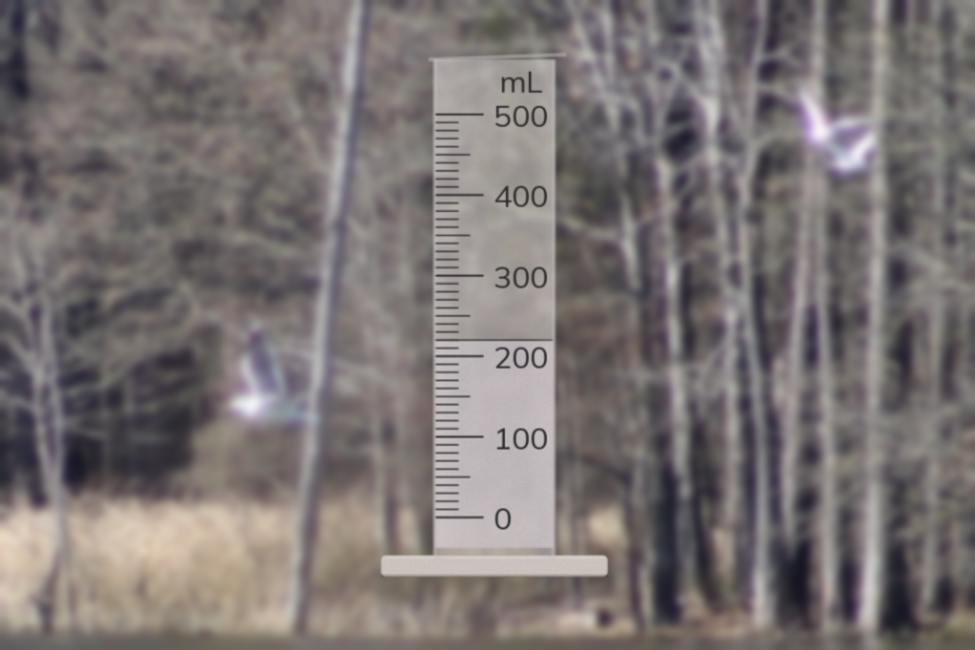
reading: mL 220
